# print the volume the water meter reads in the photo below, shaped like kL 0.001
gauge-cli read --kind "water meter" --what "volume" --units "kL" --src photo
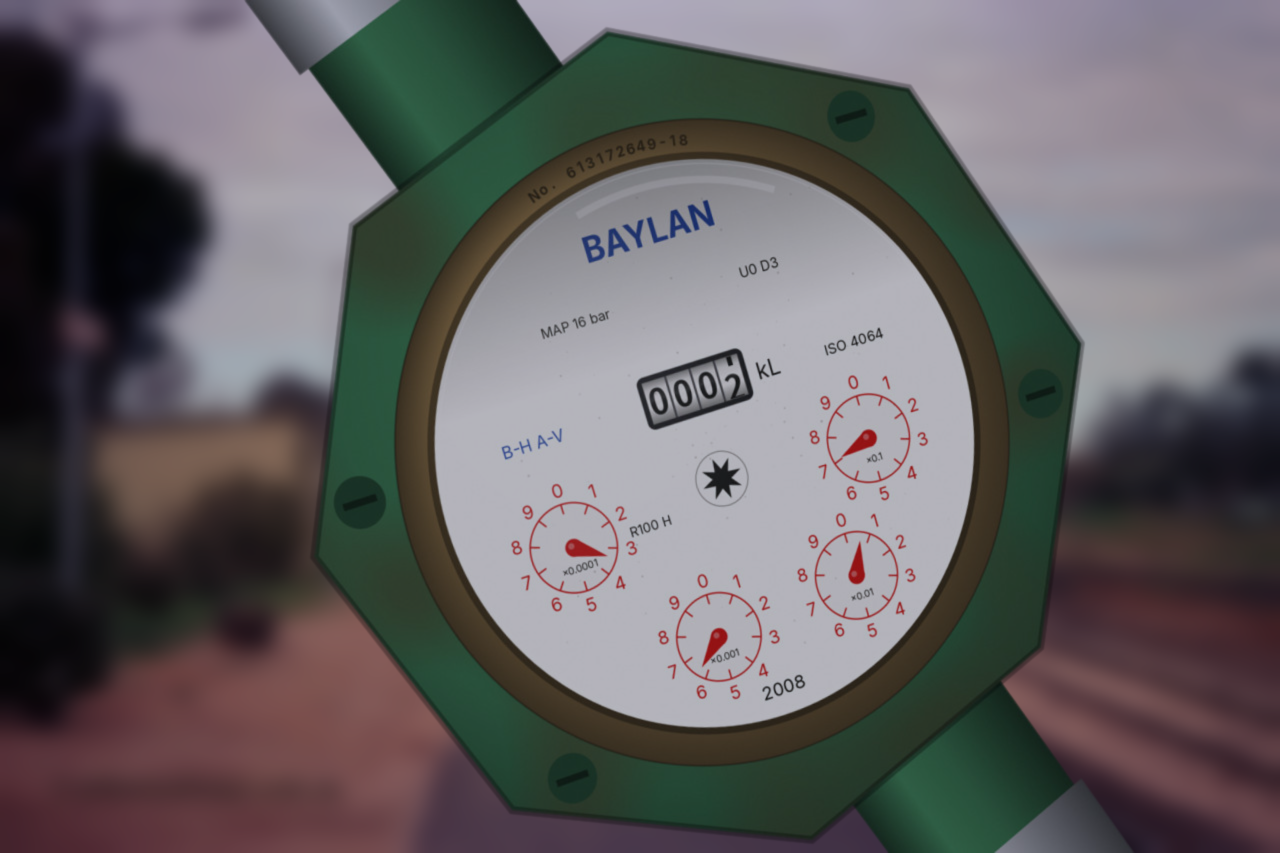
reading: kL 1.7063
